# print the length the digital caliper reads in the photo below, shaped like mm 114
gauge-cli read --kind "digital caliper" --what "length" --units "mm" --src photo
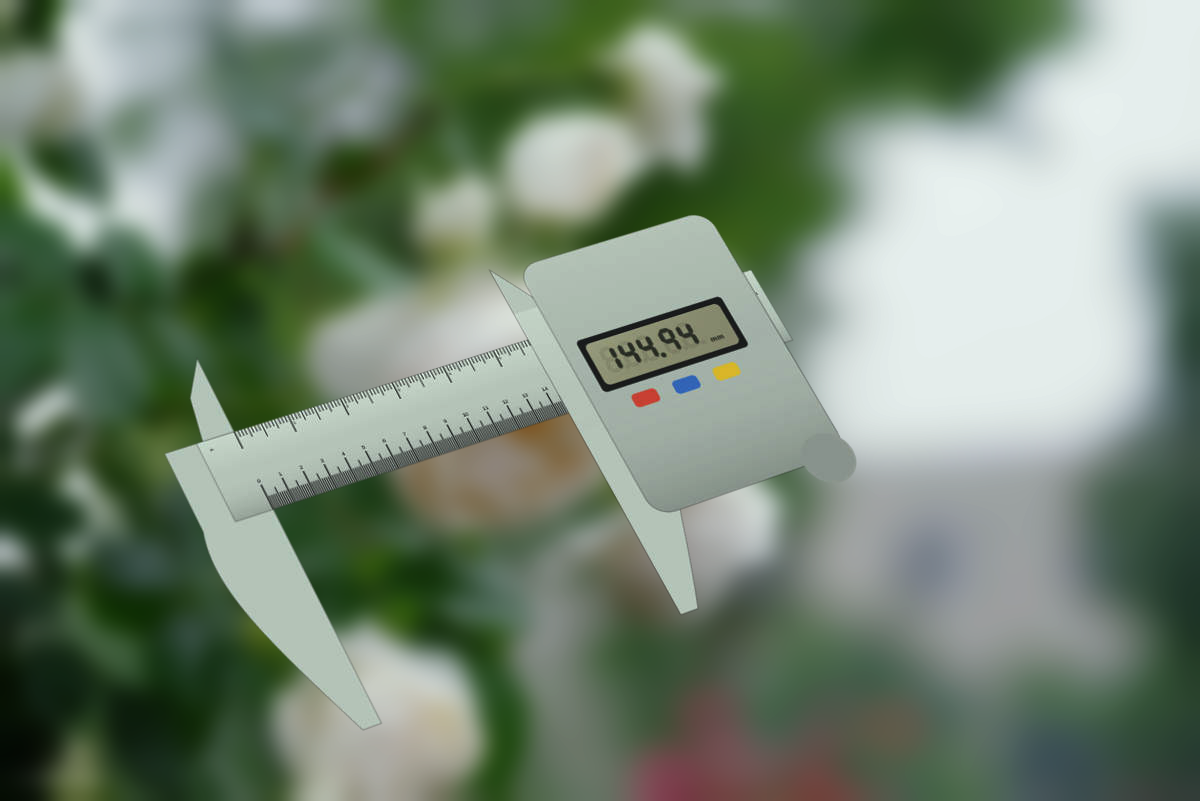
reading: mm 144.94
